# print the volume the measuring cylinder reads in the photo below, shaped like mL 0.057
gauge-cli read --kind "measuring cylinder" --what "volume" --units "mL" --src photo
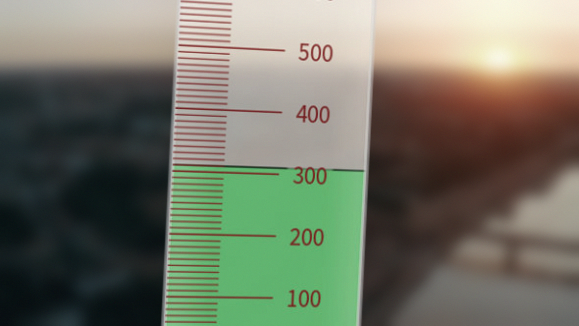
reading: mL 310
